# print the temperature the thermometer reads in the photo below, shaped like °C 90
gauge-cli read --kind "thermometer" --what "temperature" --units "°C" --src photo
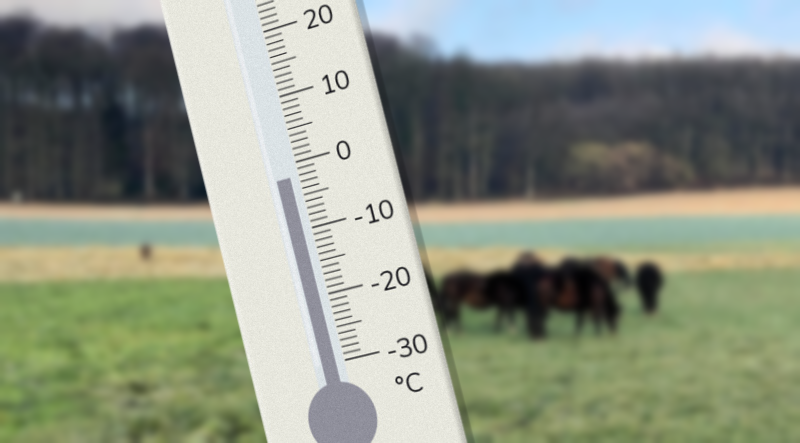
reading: °C -2
